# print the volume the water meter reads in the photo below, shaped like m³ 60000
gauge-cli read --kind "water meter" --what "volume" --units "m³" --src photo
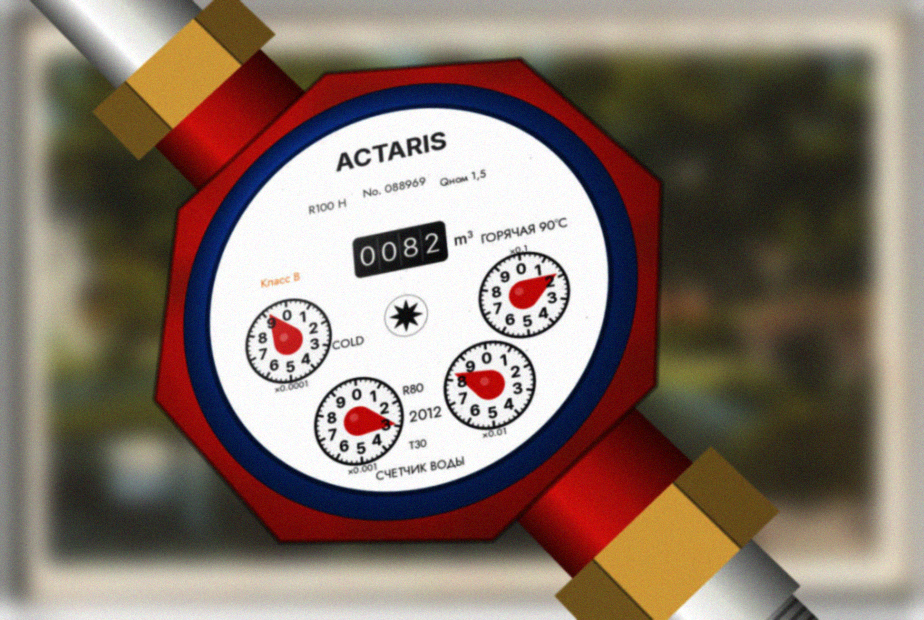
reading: m³ 82.1829
